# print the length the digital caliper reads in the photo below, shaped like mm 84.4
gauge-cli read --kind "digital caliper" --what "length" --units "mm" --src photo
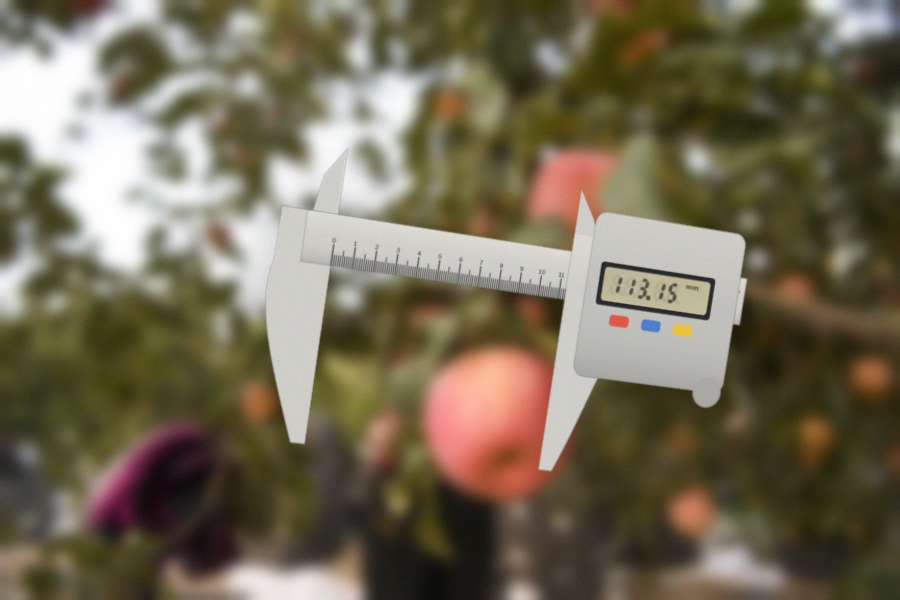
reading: mm 113.15
